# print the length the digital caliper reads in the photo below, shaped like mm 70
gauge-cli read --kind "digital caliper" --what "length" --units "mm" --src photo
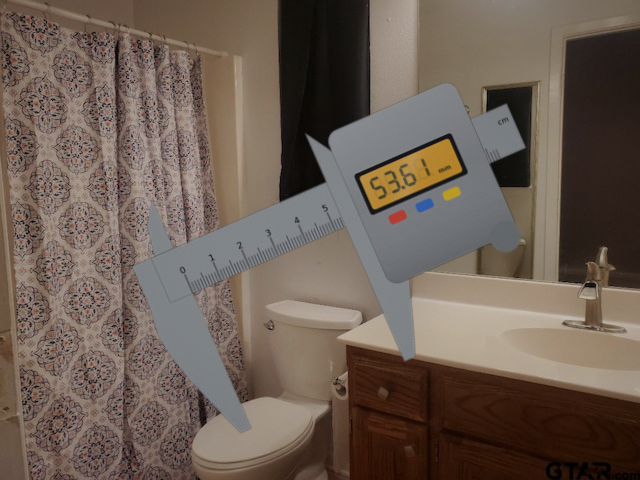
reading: mm 53.61
